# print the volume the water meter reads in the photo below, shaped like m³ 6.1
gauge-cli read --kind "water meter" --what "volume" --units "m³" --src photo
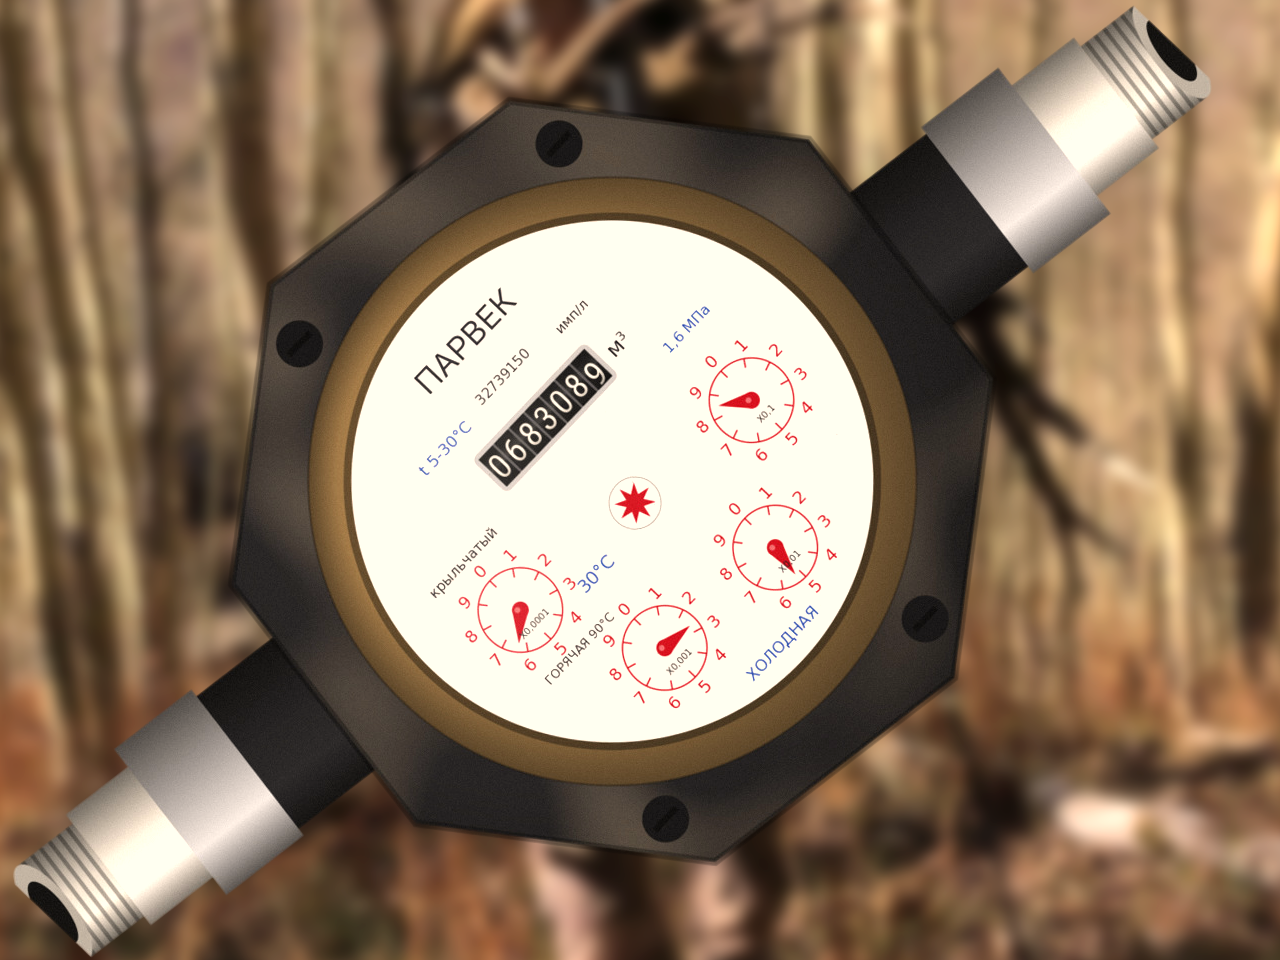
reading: m³ 683088.8526
